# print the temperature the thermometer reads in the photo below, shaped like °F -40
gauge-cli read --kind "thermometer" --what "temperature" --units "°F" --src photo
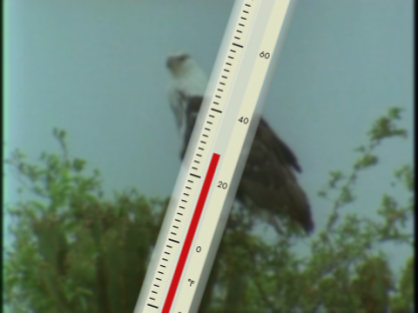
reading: °F 28
